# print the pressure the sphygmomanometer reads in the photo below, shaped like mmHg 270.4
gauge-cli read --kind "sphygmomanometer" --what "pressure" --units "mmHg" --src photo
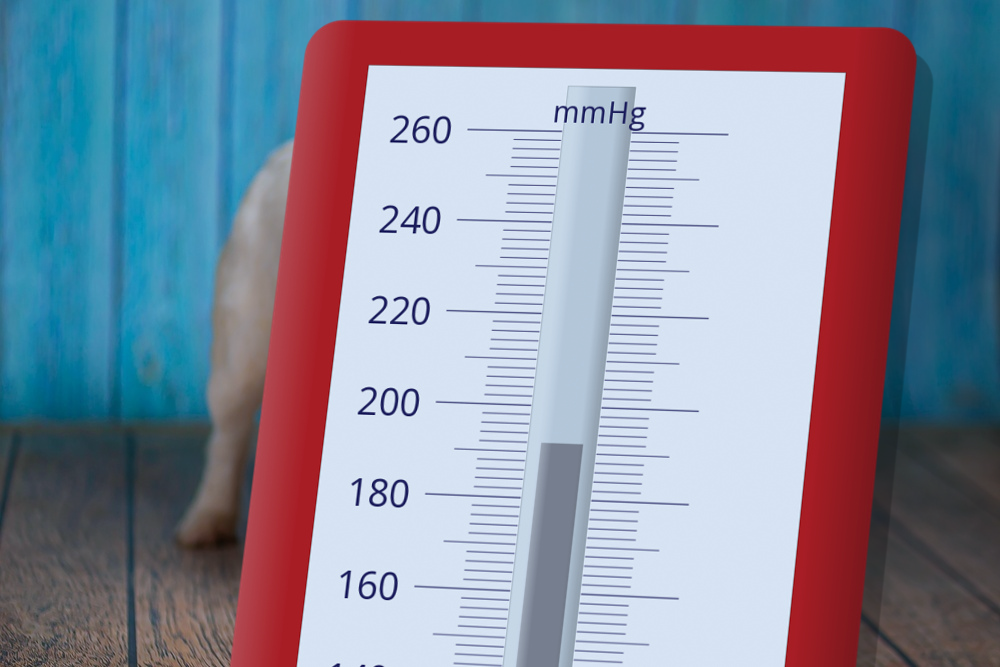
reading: mmHg 192
